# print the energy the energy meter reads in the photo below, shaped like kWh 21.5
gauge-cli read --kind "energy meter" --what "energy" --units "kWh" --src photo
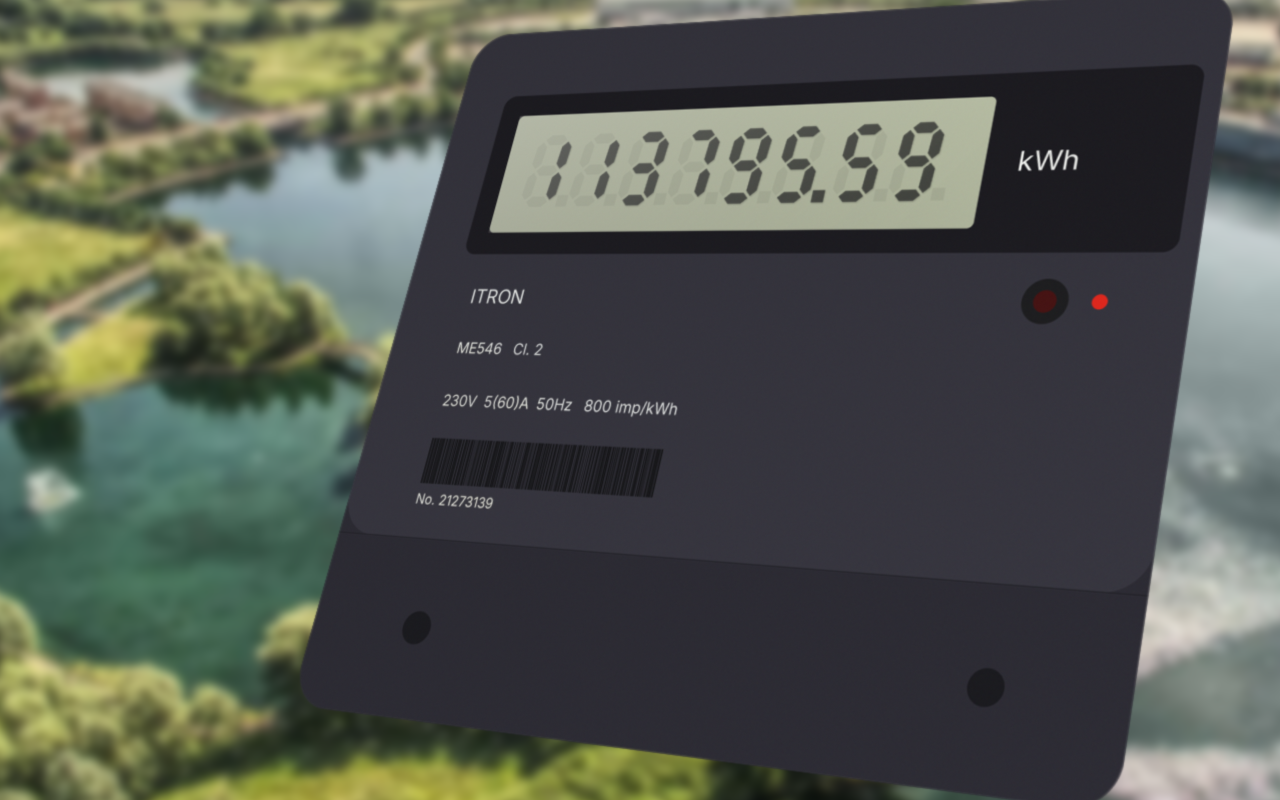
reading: kWh 113795.59
